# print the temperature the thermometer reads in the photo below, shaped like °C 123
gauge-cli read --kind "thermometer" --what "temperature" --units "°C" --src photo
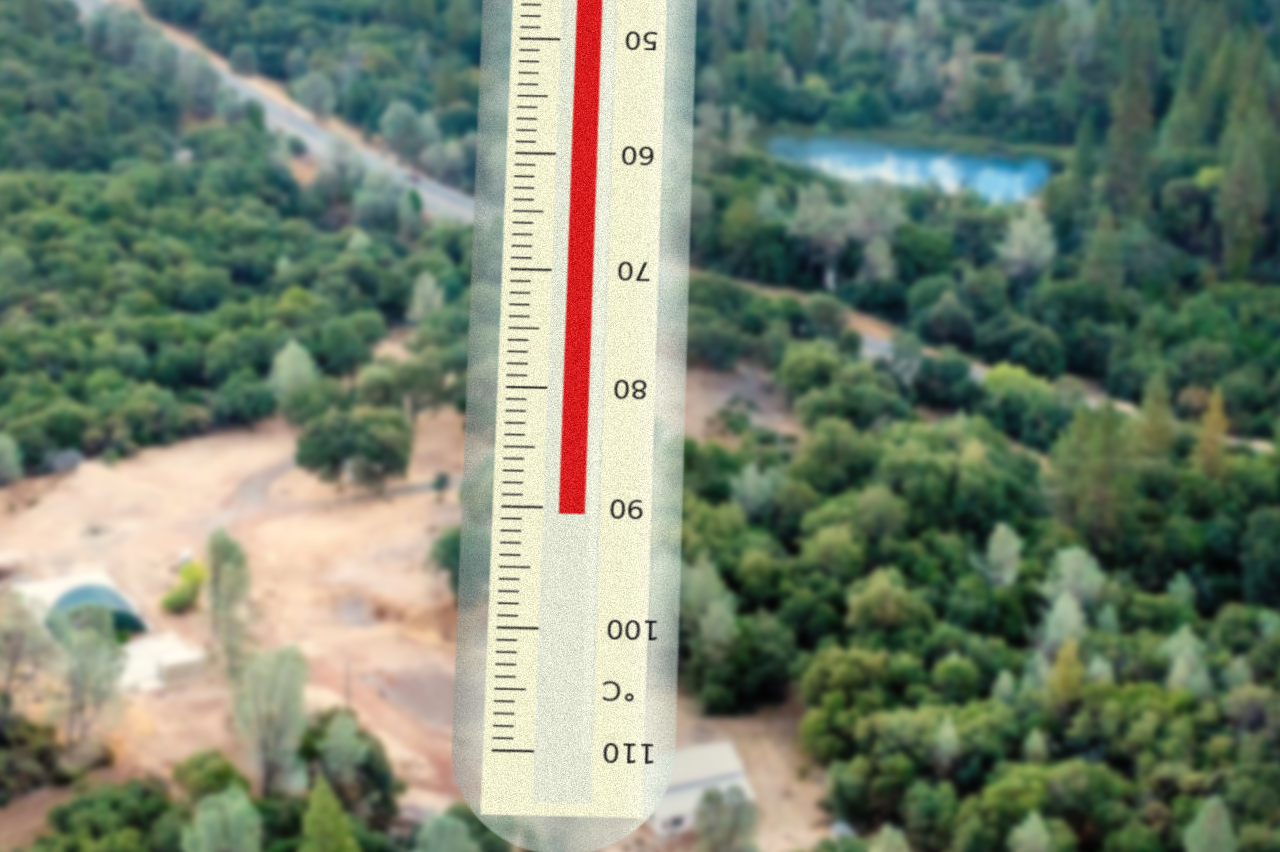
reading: °C 90.5
